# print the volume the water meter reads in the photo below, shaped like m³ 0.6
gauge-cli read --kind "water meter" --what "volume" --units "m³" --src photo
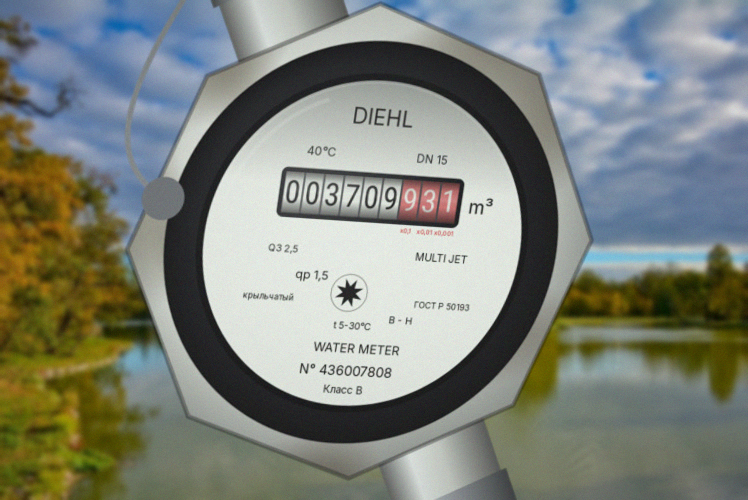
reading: m³ 3709.931
